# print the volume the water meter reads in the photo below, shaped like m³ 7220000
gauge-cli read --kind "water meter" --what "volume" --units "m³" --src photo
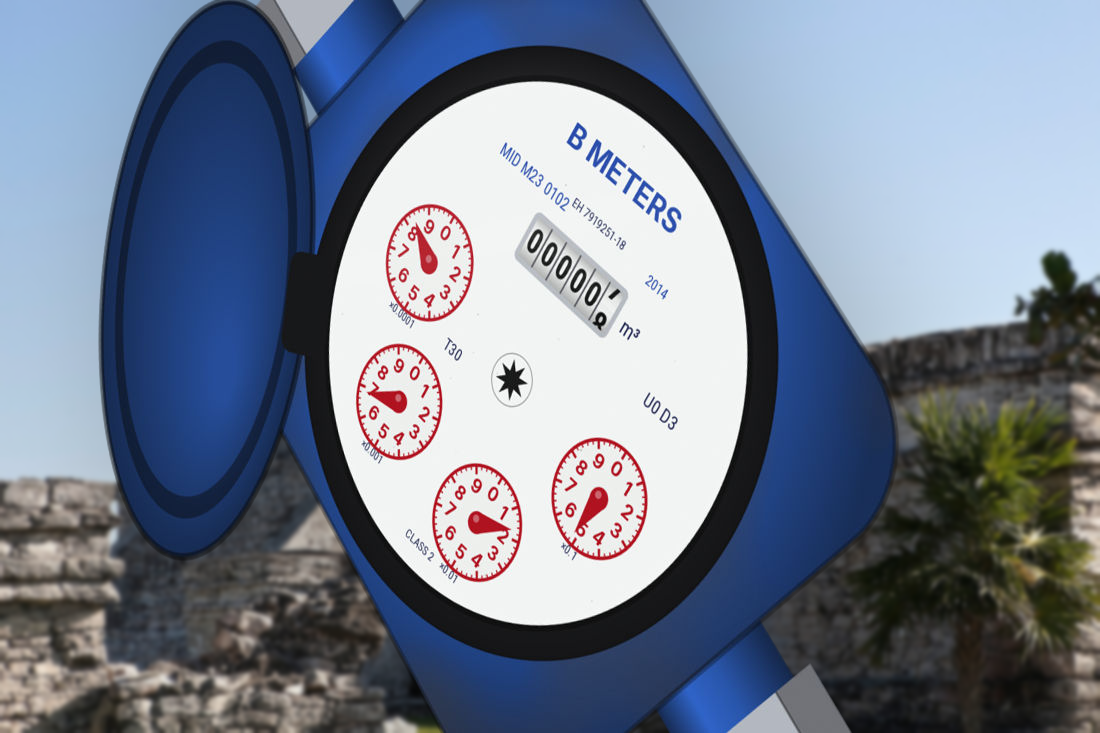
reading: m³ 7.5168
